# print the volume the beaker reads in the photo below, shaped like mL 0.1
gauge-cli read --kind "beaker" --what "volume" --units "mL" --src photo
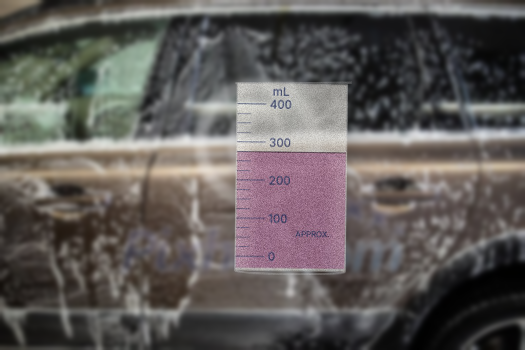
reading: mL 275
